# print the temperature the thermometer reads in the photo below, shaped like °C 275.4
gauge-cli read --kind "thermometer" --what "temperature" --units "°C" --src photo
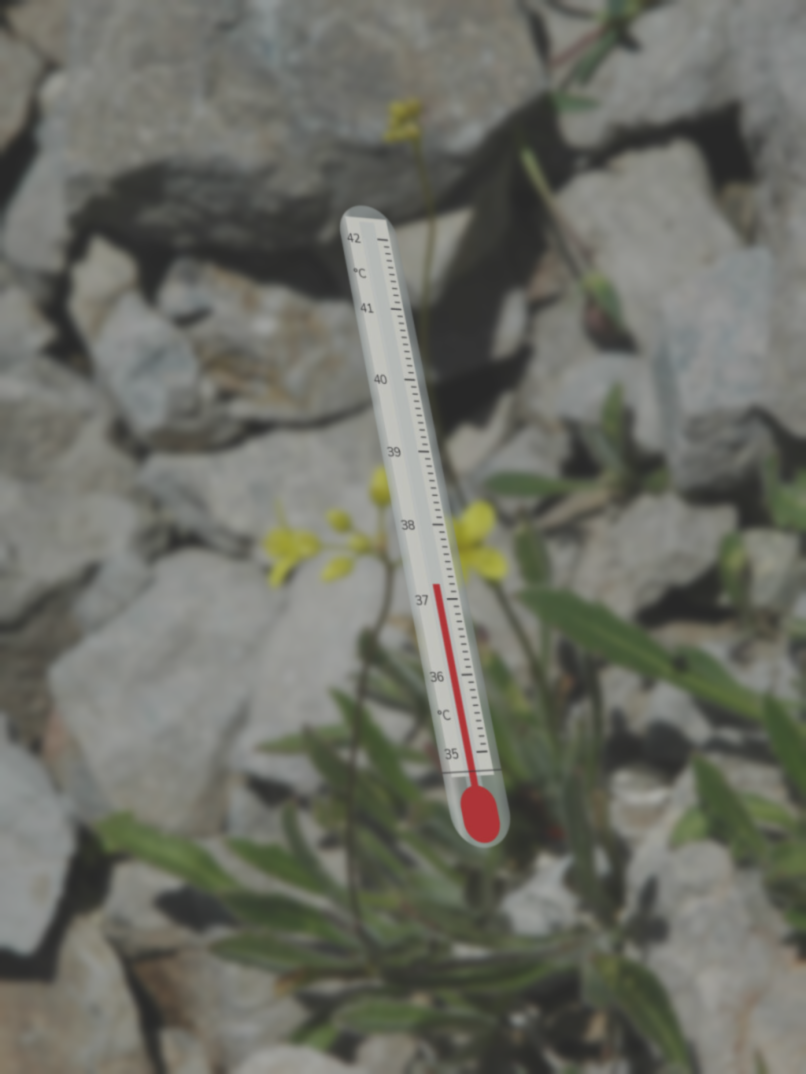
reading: °C 37.2
